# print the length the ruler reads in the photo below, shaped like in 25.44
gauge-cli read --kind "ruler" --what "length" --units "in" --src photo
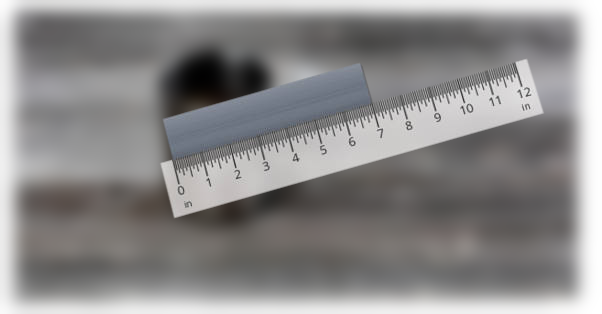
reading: in 7
